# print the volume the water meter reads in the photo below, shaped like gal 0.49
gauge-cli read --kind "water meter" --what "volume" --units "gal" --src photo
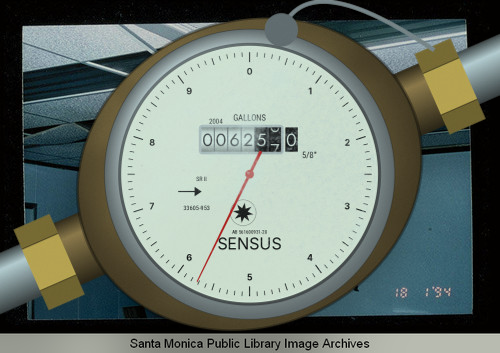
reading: gal 62565.7
